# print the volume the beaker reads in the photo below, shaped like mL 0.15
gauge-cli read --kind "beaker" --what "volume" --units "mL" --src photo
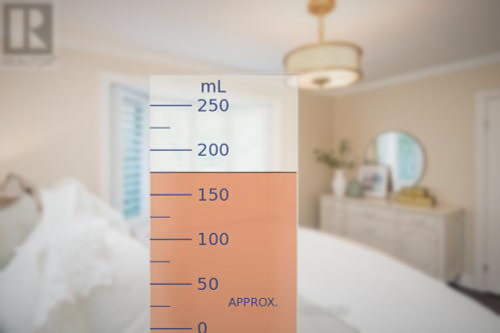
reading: mL 175
